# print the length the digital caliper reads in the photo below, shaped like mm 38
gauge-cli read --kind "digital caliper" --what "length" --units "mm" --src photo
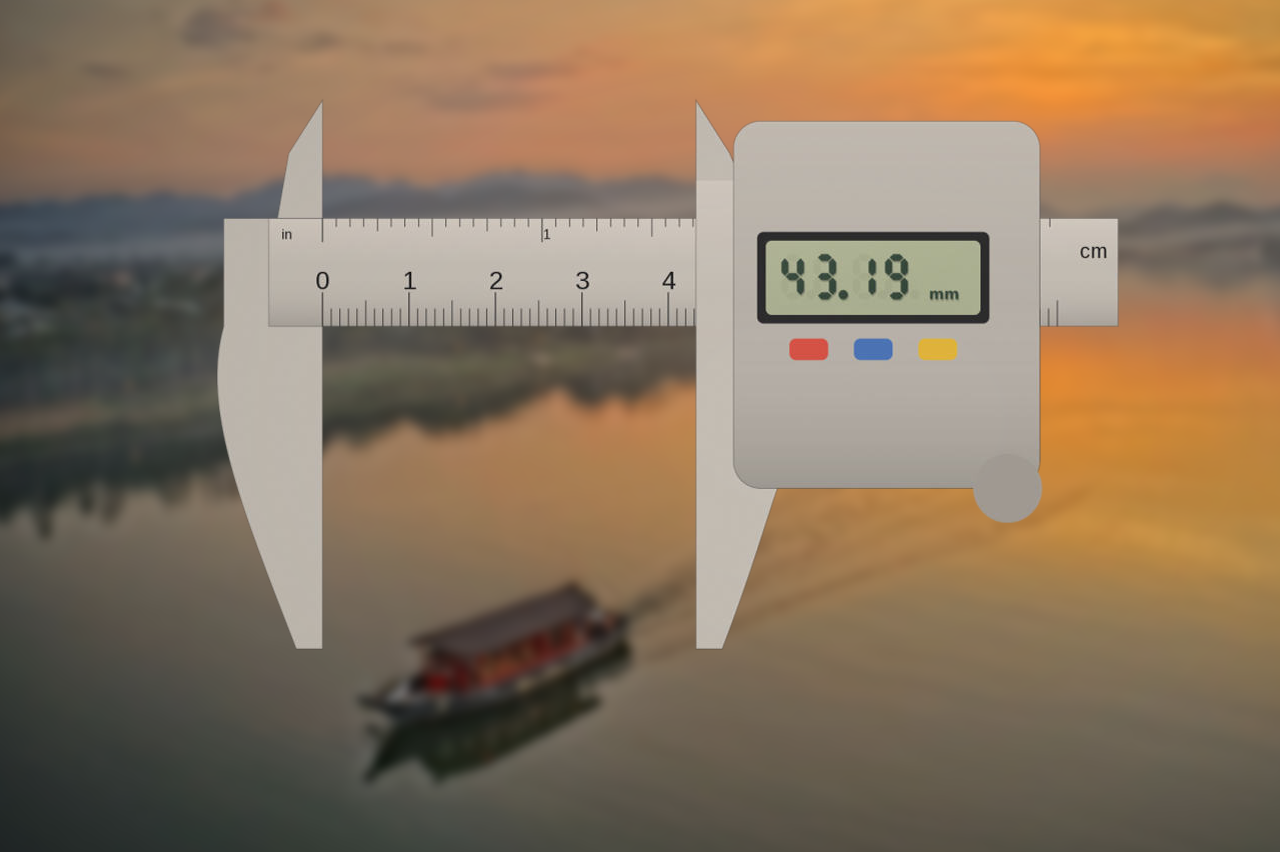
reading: mm 43.19
